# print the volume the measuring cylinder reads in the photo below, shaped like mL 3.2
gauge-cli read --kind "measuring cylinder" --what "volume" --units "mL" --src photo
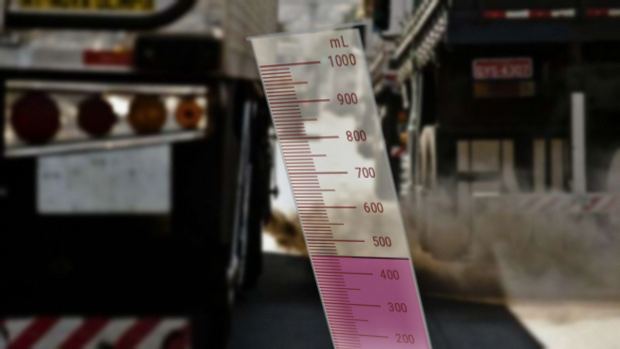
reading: mL 450
